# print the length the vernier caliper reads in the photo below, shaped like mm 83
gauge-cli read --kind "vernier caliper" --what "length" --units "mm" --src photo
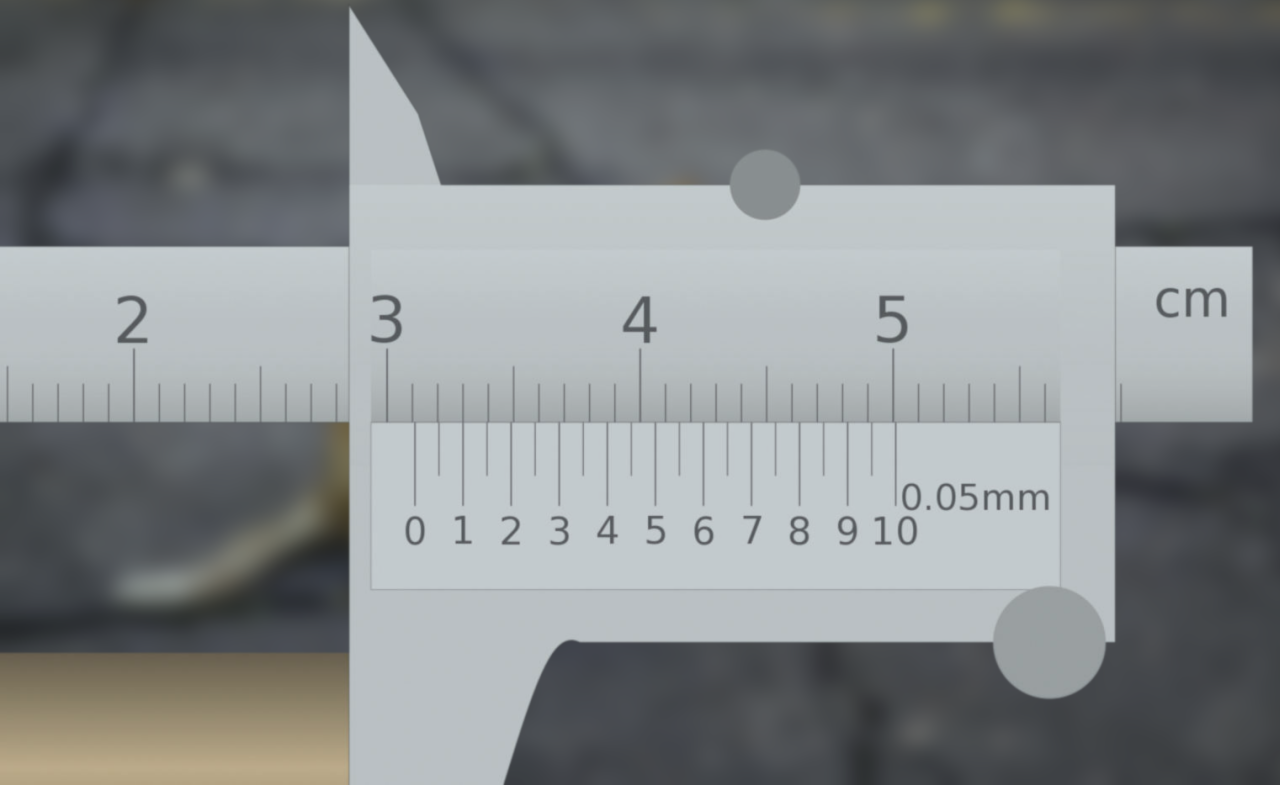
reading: mm 31.1
